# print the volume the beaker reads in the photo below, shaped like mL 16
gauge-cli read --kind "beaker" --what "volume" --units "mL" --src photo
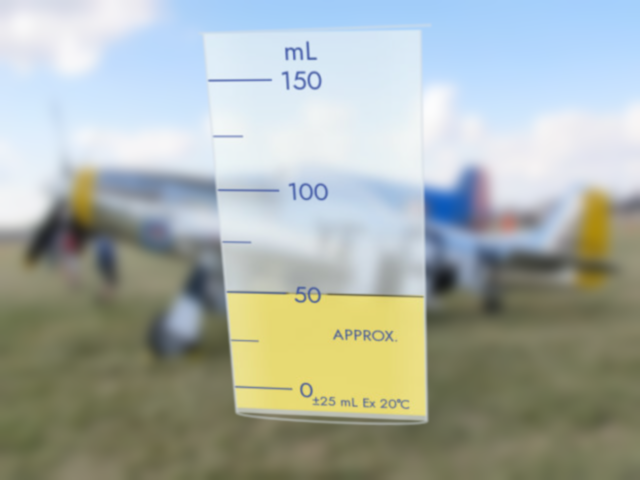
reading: mL 50
